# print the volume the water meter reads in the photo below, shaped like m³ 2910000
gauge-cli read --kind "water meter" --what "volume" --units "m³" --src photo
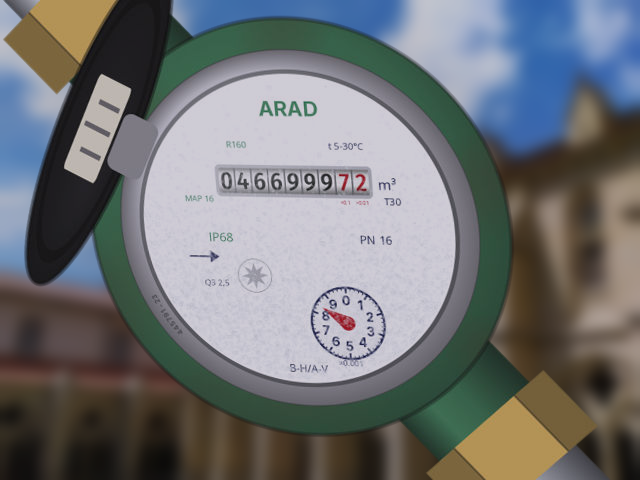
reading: m³ 466999.728
